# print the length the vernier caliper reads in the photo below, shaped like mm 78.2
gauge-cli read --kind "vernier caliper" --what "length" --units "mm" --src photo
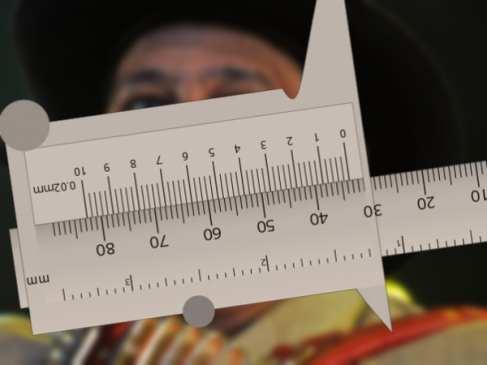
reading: mm 33.6
